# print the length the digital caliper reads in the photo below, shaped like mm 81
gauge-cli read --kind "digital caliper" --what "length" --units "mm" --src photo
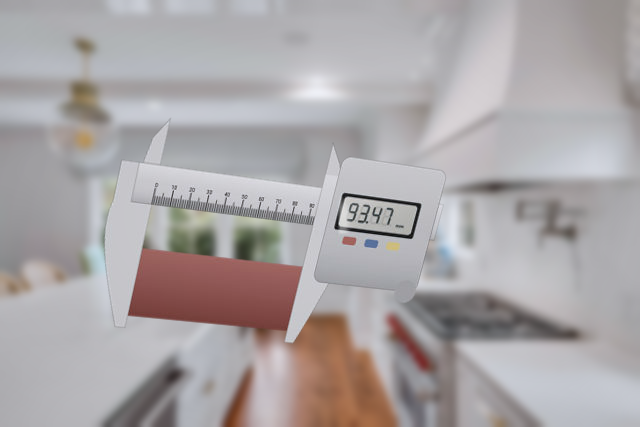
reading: mm 93.47
